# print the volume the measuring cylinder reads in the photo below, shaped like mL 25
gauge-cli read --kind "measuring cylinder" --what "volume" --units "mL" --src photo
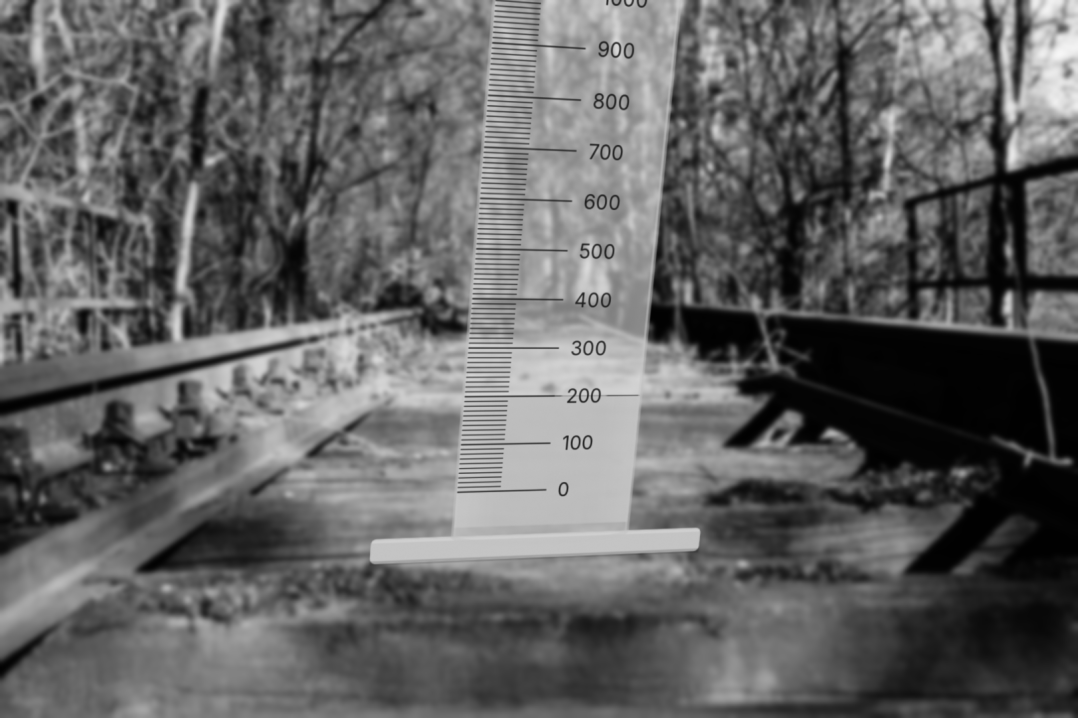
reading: mL 200
